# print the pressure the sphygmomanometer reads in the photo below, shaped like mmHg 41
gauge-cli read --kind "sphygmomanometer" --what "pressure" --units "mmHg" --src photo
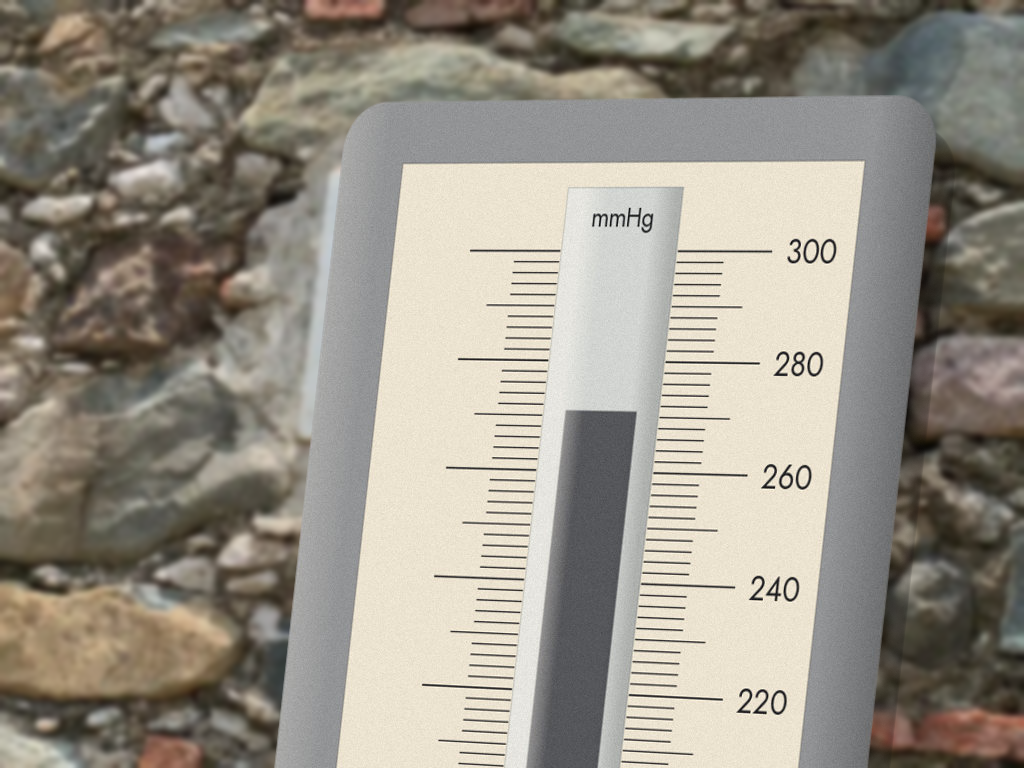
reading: mmHg 271
